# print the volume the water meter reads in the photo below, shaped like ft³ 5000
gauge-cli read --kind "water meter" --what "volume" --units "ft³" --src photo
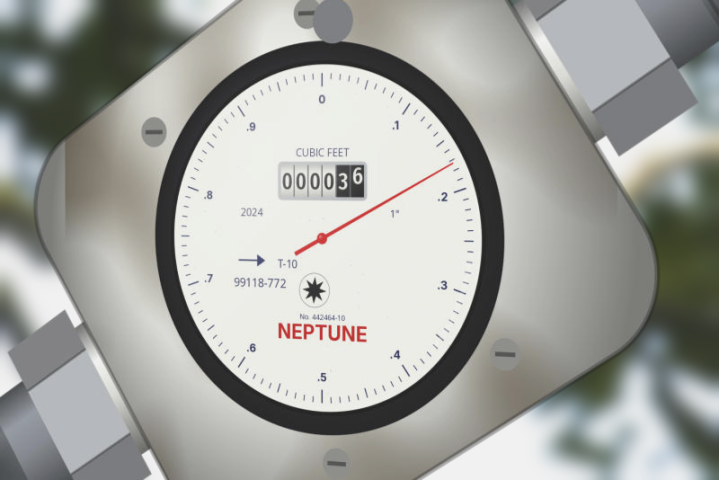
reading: ft³ 36.17
